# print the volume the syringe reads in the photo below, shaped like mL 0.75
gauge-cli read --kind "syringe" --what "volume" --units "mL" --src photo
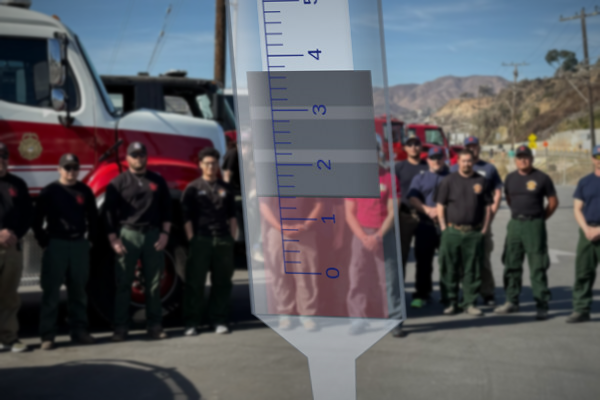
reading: mL 1.4
